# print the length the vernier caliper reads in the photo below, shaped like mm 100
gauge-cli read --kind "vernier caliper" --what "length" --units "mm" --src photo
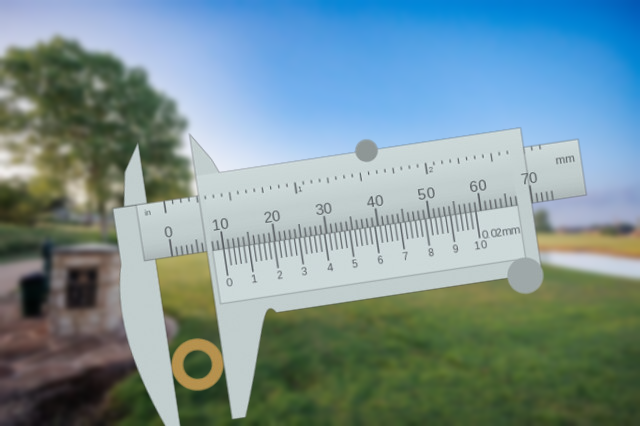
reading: mm 10.0
